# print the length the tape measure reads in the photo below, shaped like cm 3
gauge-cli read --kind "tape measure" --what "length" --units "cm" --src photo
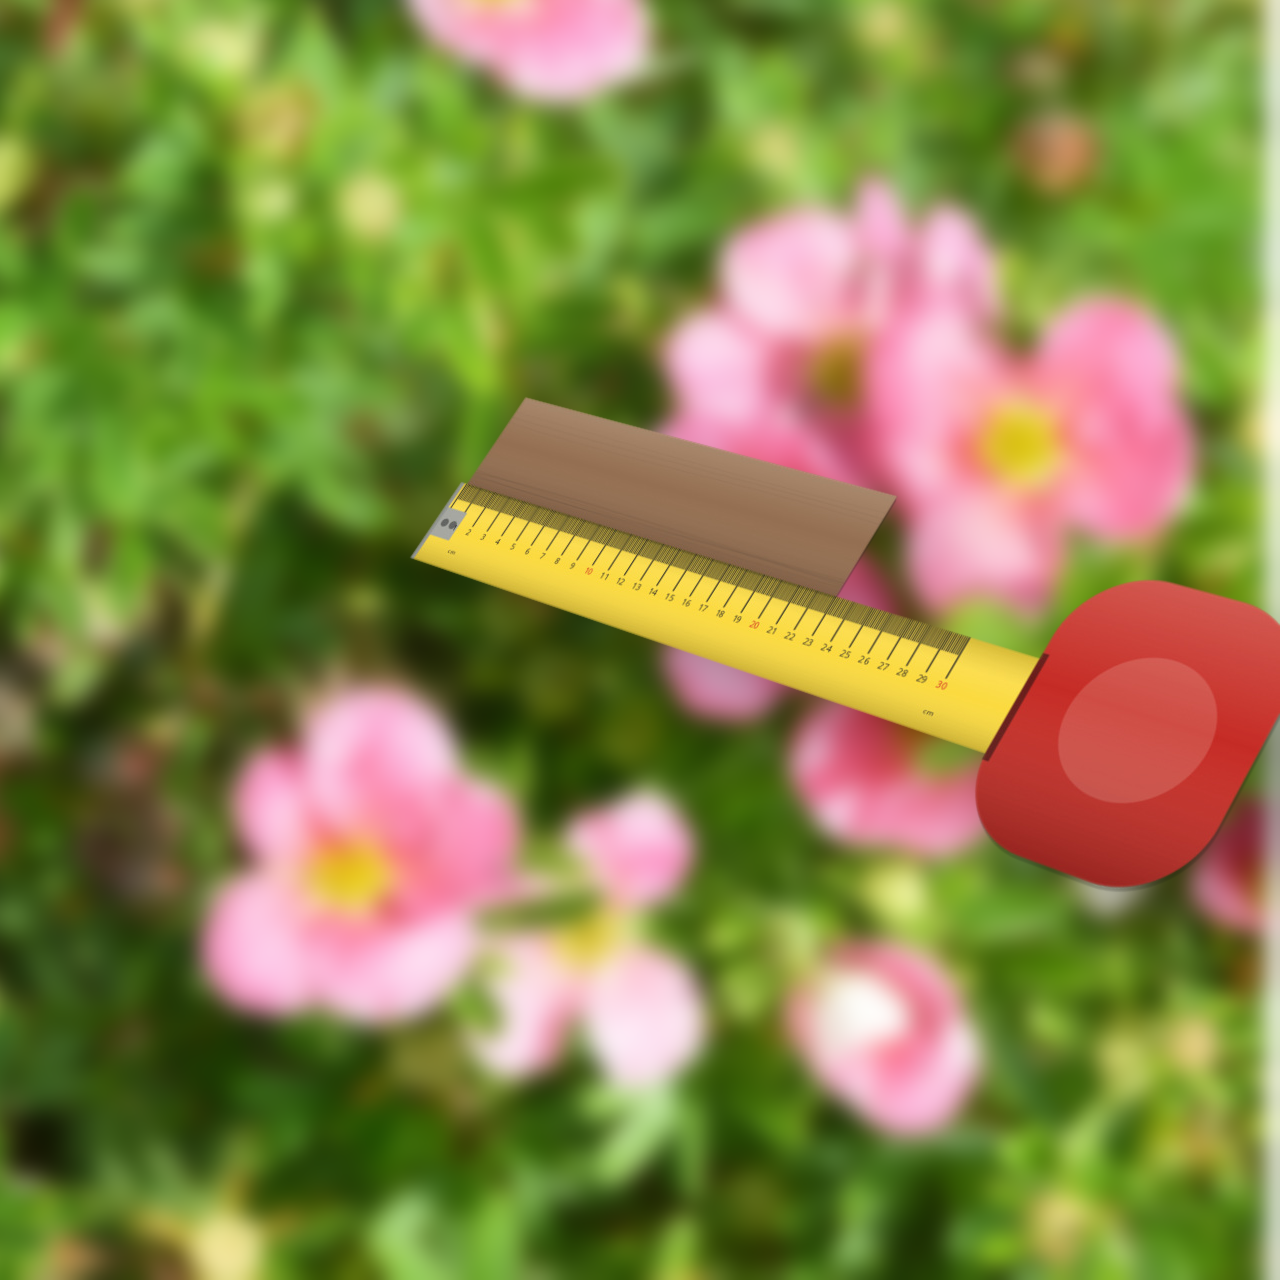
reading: cm 23
